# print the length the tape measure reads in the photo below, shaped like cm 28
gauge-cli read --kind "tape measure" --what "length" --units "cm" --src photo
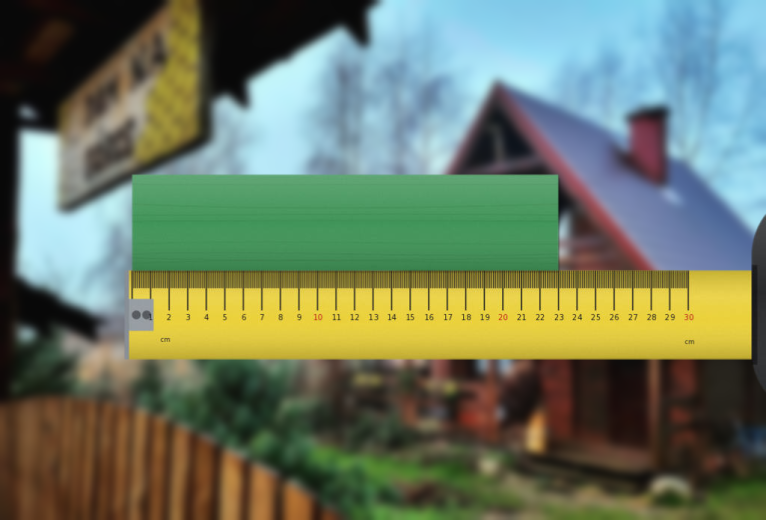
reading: cm 23
